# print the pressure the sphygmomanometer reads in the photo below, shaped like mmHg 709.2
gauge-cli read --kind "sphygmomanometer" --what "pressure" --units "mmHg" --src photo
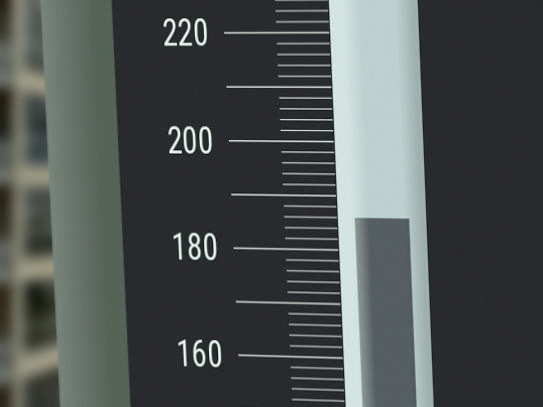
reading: mmHg 186
